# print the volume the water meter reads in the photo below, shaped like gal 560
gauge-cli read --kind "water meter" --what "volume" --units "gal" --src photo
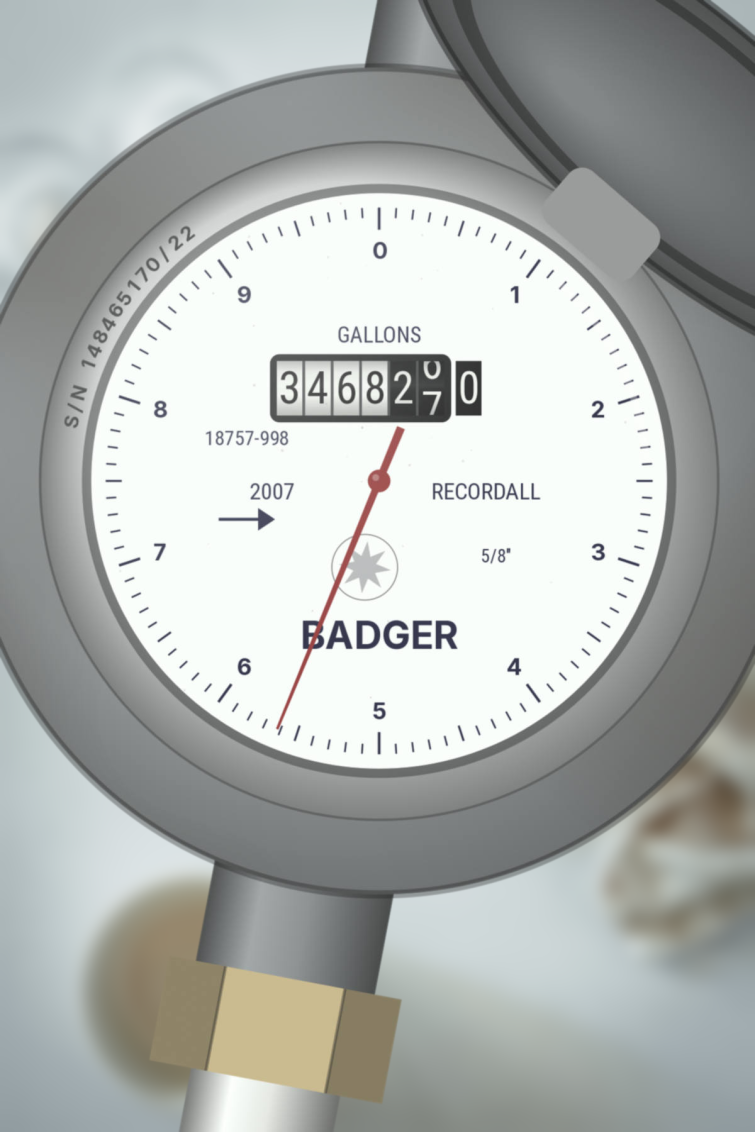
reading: gal 3468265.6
